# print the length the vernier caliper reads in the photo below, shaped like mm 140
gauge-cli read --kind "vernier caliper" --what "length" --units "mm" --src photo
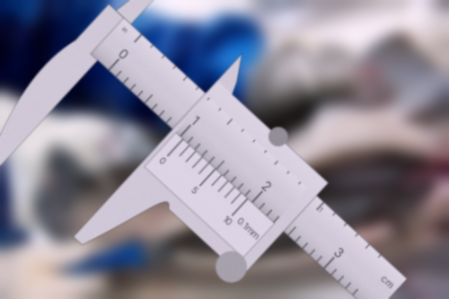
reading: mm 10.4
